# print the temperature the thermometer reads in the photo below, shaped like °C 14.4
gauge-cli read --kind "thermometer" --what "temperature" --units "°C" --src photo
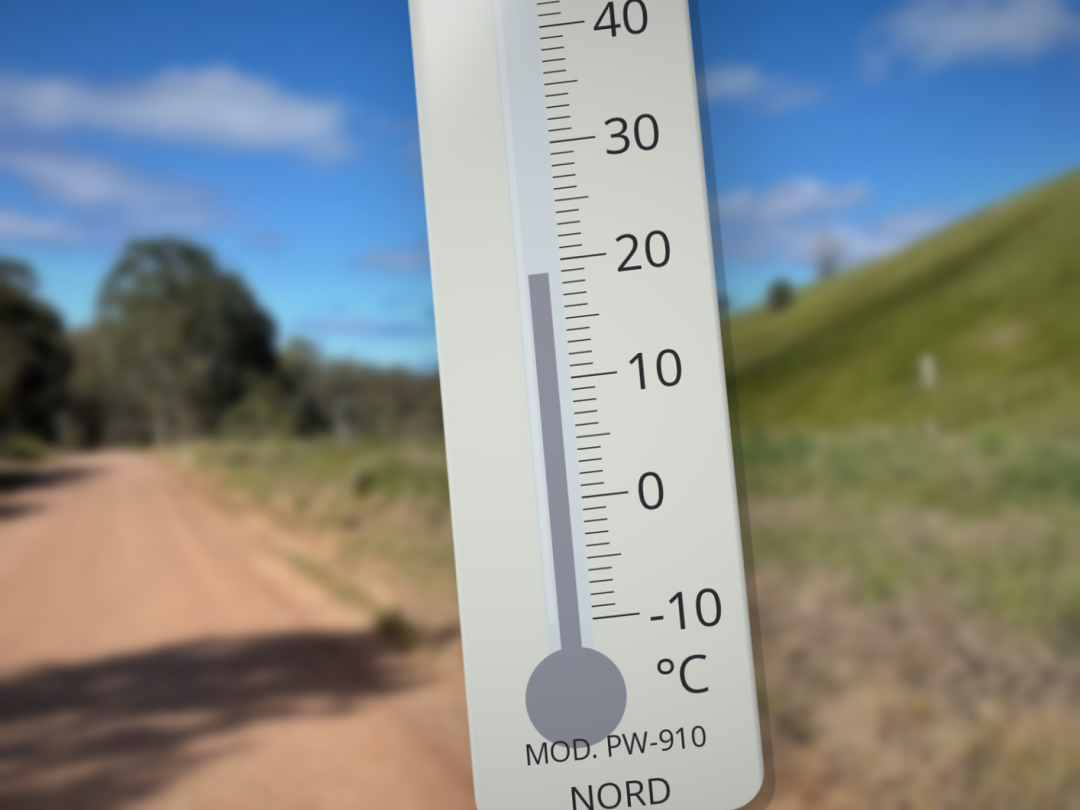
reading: °C 19
